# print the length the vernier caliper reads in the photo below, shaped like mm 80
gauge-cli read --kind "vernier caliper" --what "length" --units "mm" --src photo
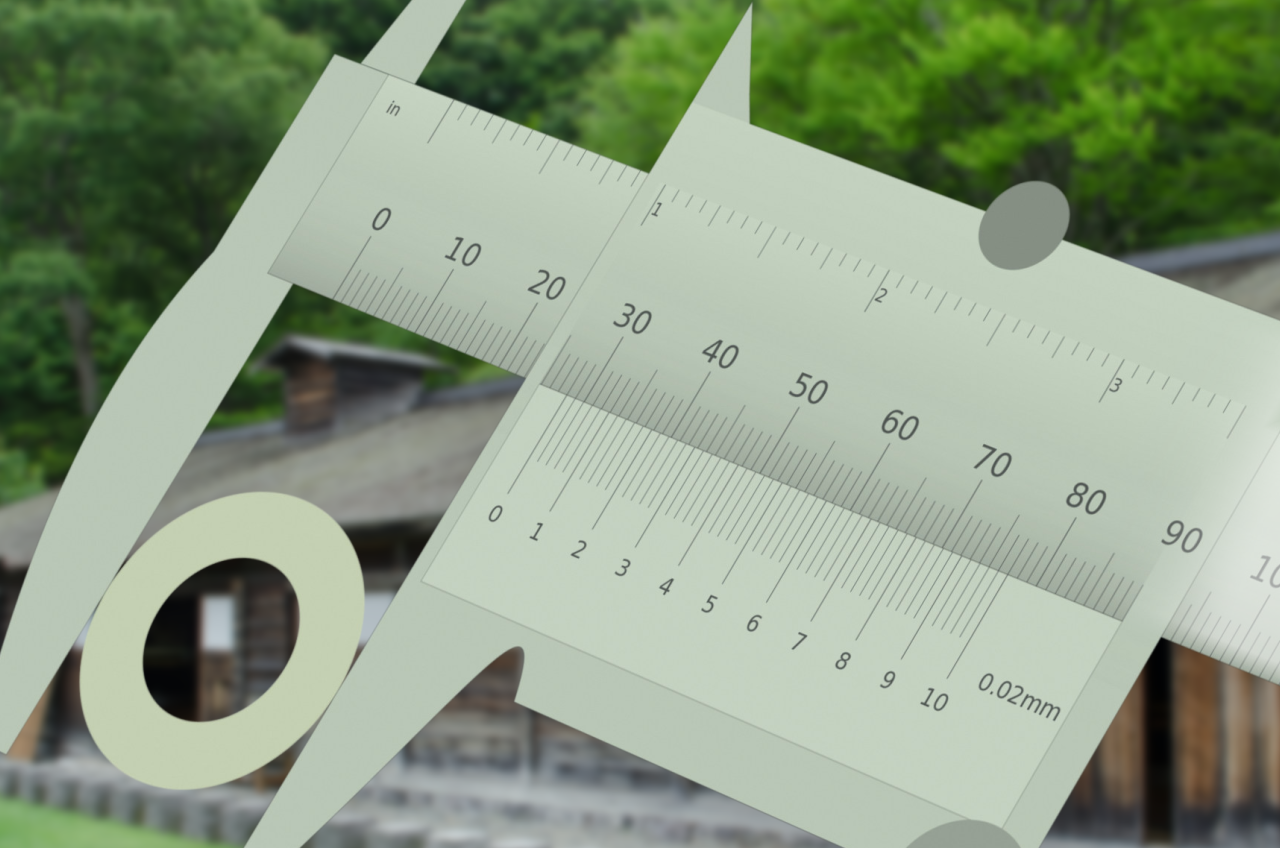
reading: mm 28.0
